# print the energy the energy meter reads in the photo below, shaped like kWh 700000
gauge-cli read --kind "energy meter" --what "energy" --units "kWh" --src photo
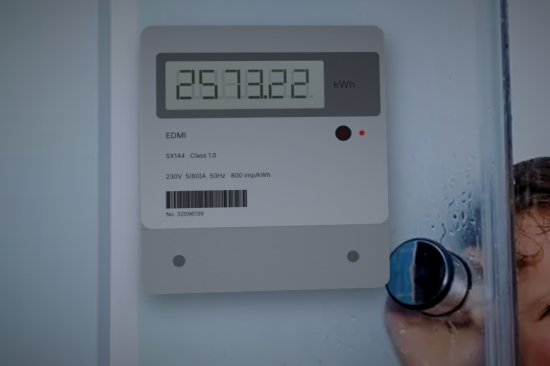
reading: kWh 2573.22
